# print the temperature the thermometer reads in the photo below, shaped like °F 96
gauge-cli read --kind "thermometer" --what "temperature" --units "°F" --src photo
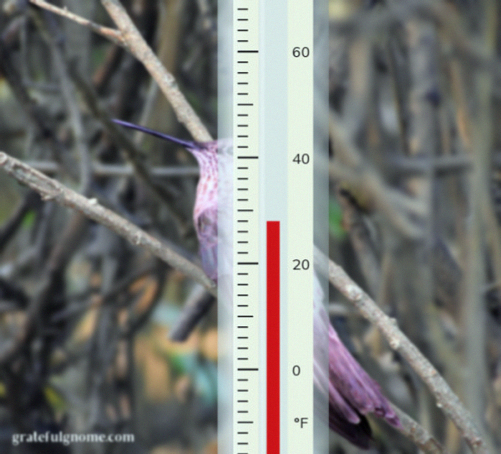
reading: °F 28
